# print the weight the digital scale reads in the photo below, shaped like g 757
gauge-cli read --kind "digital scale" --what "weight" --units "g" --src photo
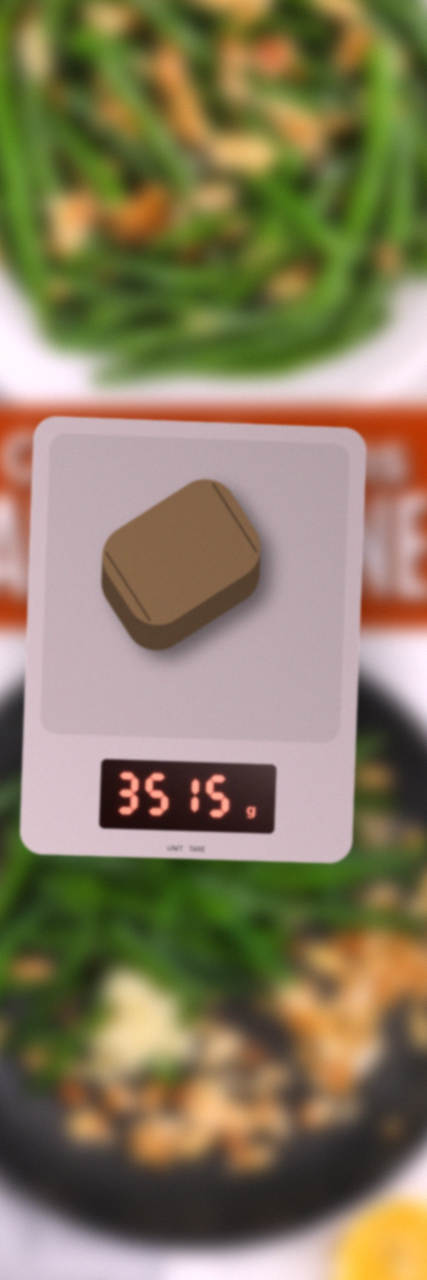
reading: g 3515
